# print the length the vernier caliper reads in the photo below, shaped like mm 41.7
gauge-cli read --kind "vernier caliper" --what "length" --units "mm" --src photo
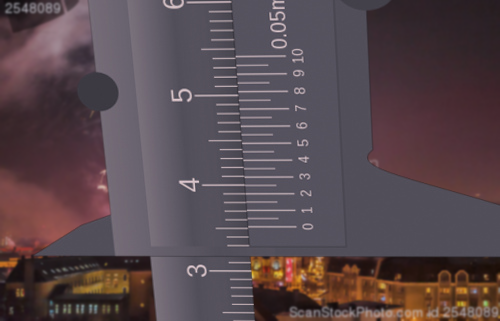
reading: mm 35.2
